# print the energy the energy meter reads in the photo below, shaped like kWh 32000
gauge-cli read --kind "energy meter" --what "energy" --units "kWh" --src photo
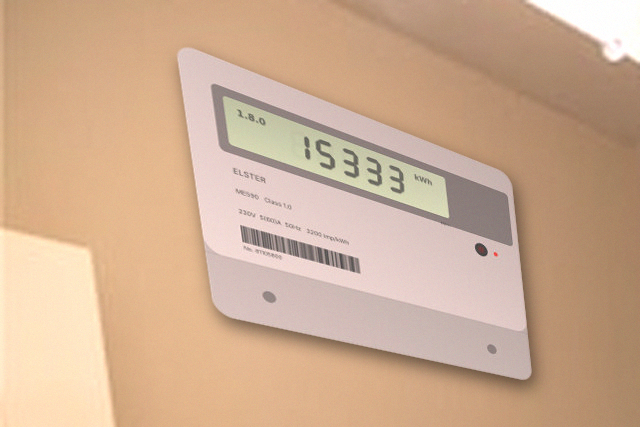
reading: kWh 15333
